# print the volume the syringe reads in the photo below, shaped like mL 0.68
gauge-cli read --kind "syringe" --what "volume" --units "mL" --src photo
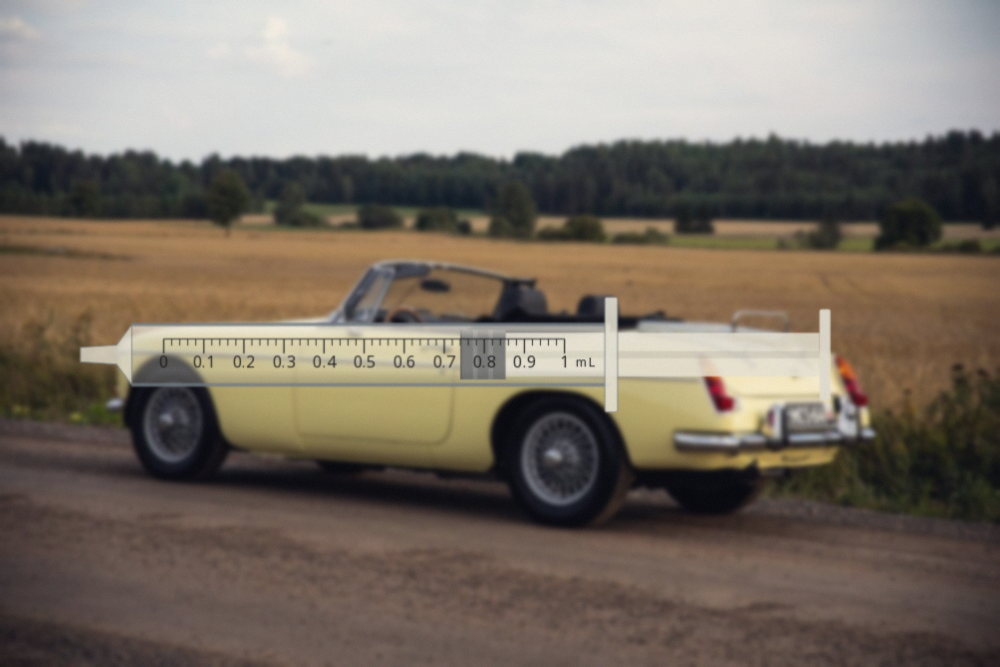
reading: mL 0.74
